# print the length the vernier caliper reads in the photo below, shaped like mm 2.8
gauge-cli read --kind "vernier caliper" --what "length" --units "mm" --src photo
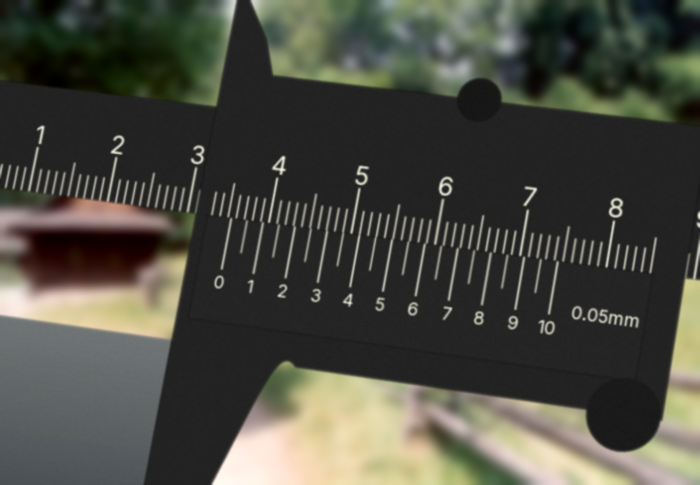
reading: mm 35.4
